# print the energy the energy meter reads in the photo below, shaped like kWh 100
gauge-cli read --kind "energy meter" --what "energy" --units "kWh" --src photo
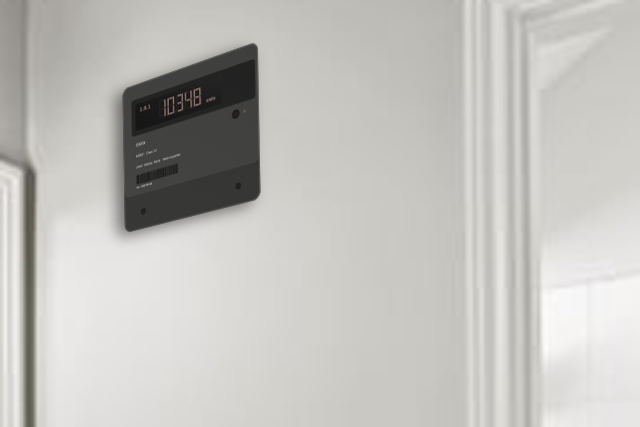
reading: kWh 10348
